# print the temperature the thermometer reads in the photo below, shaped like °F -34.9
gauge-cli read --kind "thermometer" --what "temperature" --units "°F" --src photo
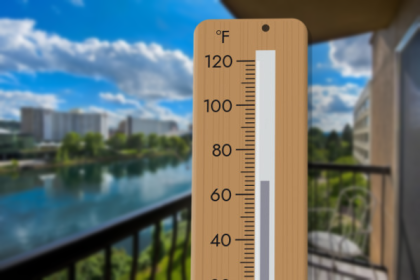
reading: °F 66
